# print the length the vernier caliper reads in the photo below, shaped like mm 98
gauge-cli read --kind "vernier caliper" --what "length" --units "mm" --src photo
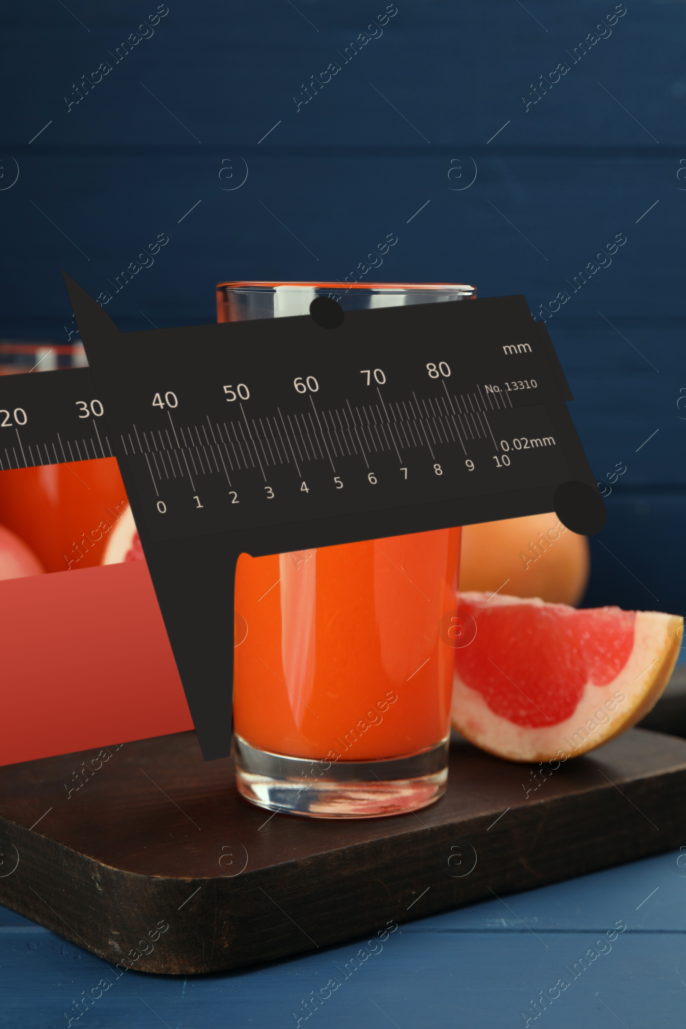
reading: mm 35.4
